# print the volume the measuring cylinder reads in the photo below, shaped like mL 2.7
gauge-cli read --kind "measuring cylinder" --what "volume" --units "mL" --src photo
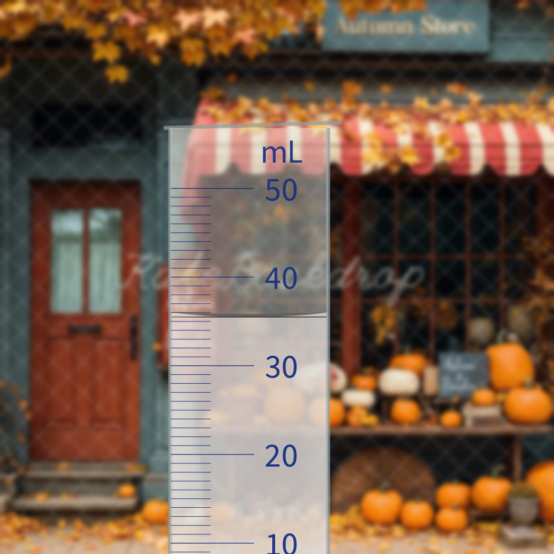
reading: mL 35.5
